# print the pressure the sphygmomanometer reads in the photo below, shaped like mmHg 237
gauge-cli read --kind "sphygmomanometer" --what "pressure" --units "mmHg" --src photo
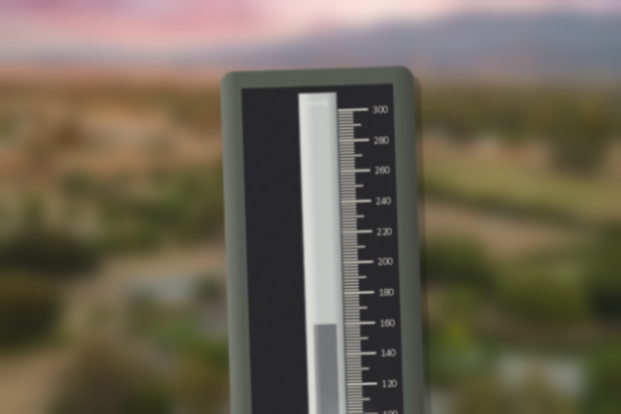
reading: mmHg 160
